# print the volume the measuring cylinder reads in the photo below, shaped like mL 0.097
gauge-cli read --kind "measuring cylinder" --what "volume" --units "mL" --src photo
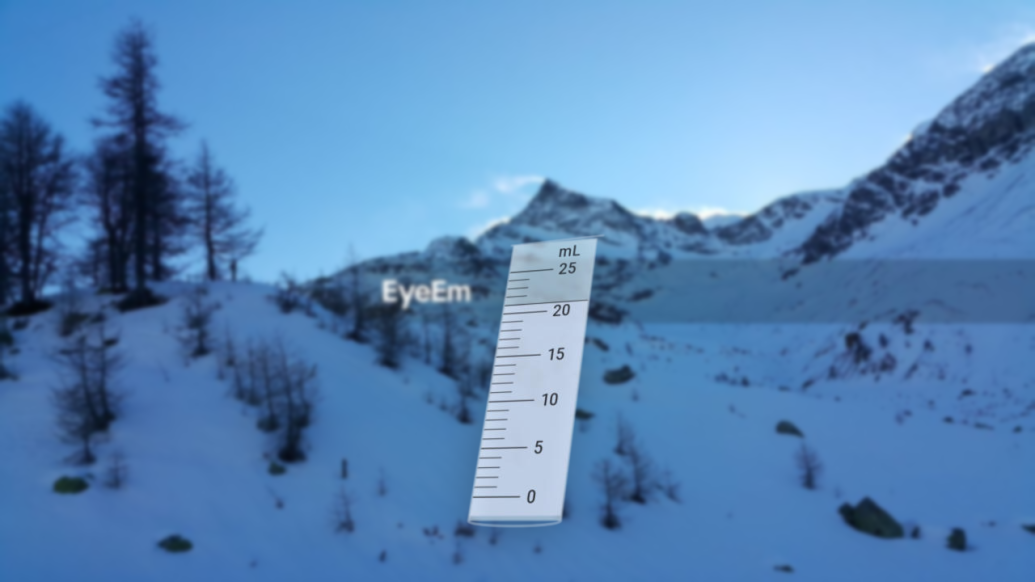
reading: mL 21
